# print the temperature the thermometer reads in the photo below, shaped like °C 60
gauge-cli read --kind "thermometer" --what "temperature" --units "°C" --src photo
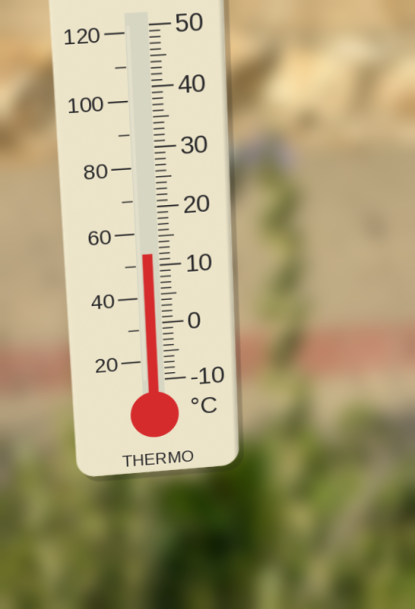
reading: °C 12
